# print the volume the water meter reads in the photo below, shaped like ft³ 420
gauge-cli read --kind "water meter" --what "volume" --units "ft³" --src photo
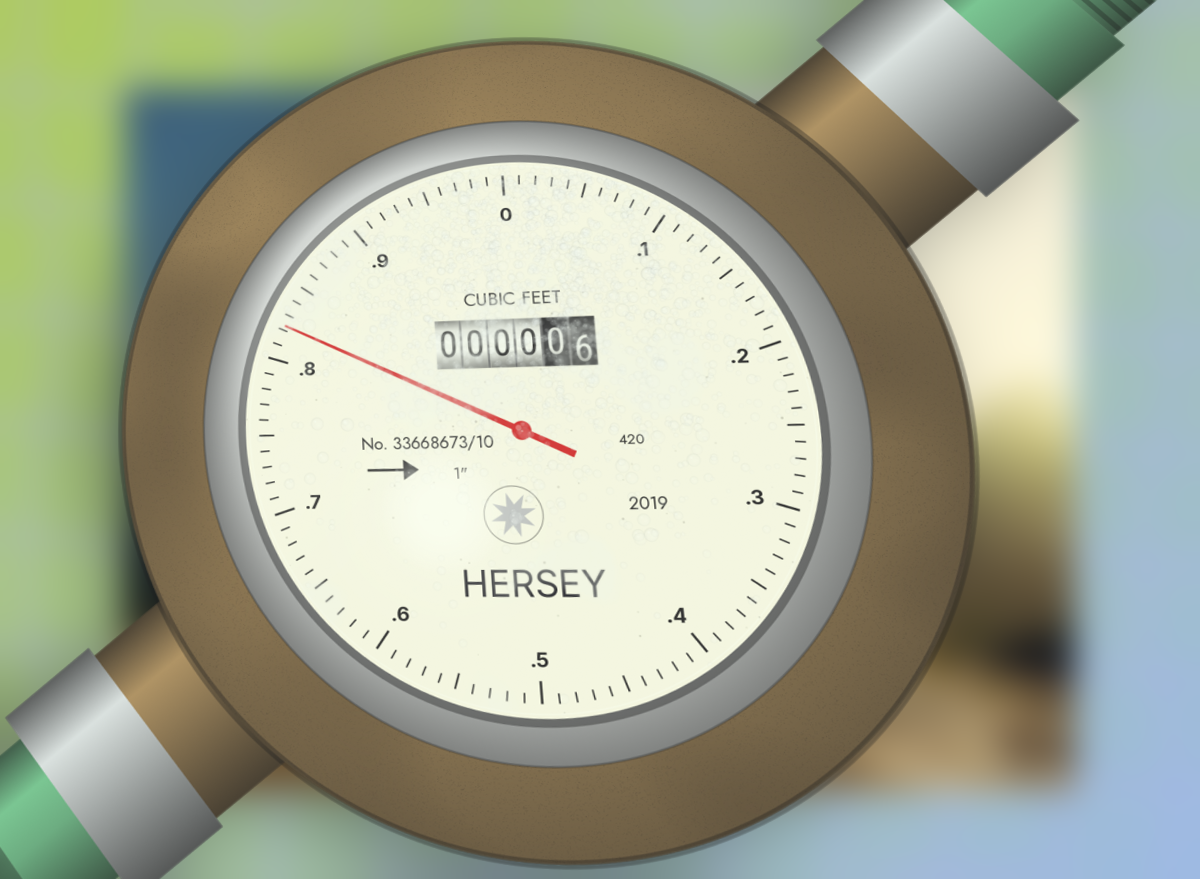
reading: ft³ 5.82
